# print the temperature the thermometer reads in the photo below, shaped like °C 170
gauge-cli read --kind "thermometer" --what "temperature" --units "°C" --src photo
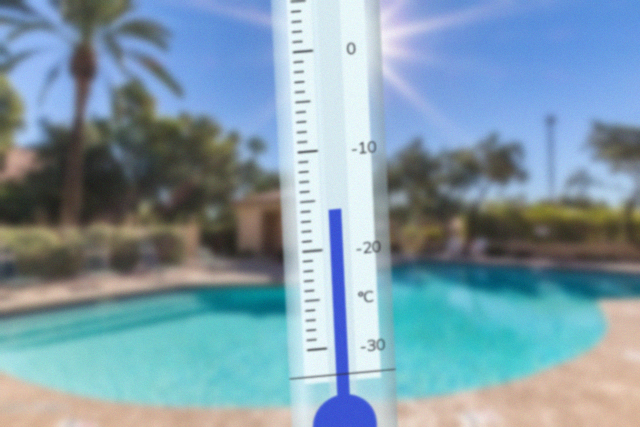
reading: °C -16
